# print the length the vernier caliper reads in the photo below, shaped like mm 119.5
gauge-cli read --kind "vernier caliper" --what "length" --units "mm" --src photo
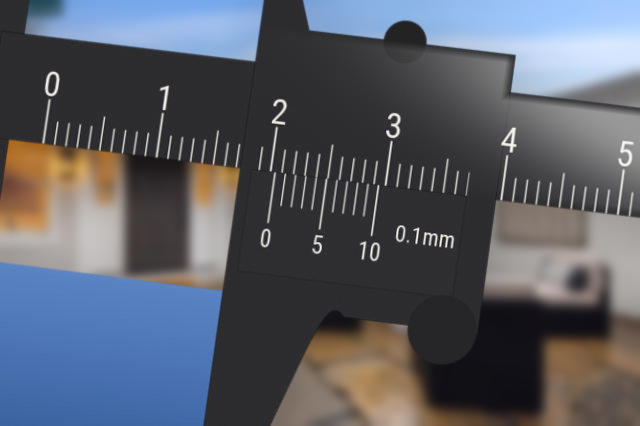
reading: mm 20.4
